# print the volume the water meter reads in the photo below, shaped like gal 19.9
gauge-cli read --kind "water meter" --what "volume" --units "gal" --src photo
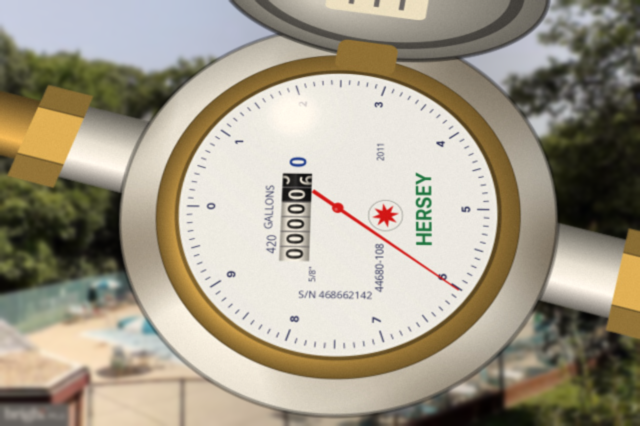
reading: gal 56.0
